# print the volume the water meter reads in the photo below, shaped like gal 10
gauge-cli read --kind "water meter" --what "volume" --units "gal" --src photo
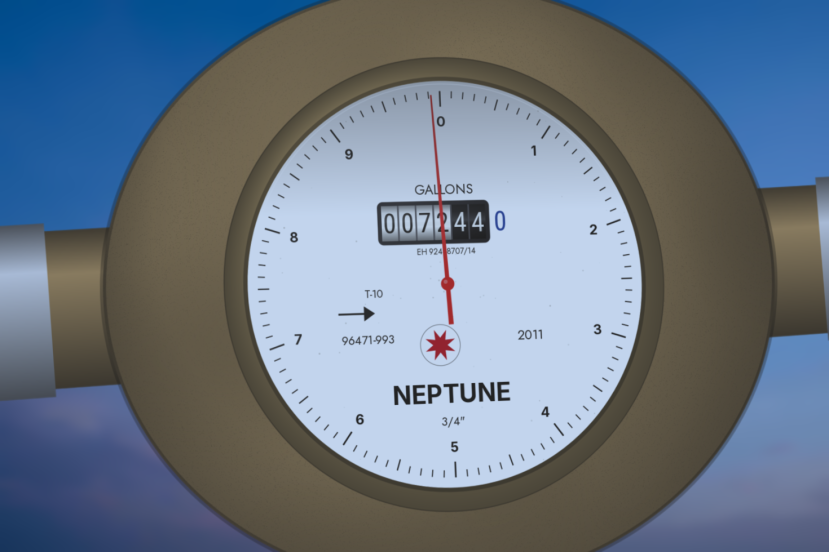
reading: gal 72439.9
